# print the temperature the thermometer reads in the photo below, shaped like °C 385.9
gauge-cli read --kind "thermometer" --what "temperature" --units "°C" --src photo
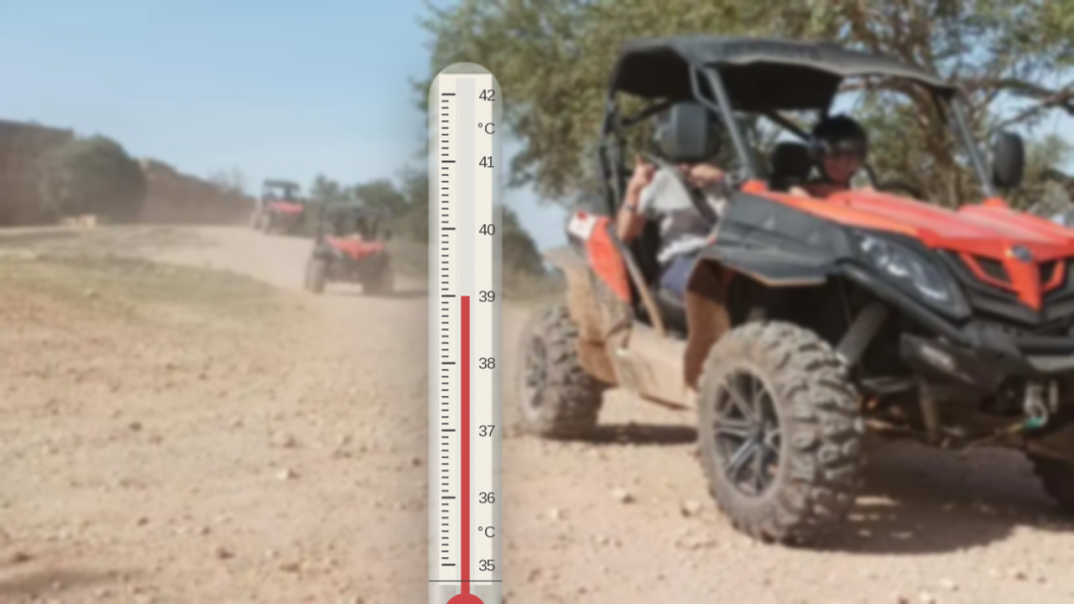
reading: °C 39
